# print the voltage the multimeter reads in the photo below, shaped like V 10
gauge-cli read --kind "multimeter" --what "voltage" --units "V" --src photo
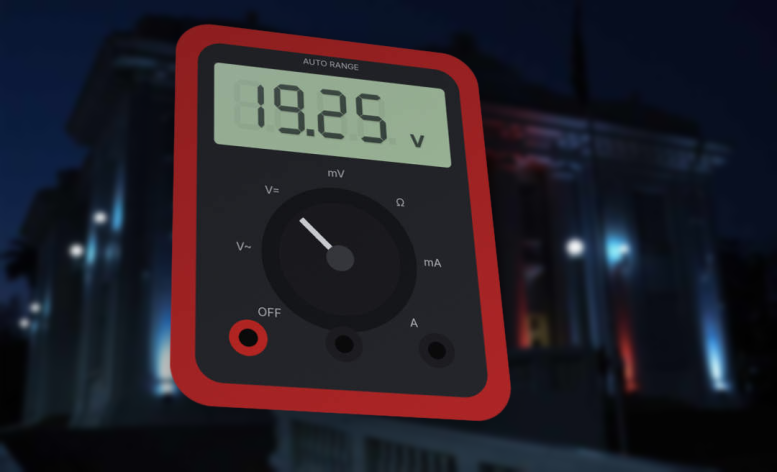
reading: V 19.25
